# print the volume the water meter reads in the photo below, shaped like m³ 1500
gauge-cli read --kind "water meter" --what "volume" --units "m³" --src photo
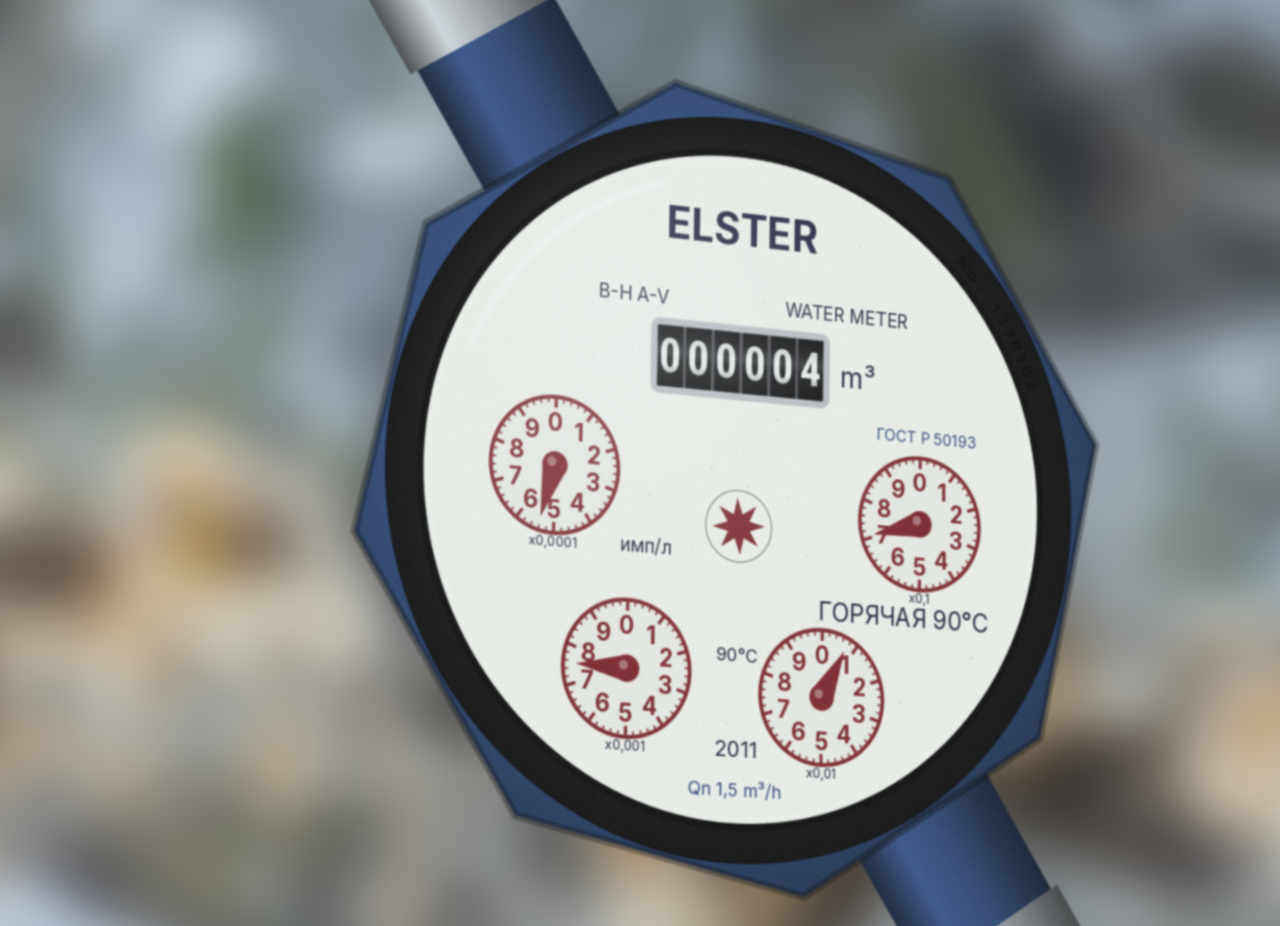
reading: m³ 4.7075
